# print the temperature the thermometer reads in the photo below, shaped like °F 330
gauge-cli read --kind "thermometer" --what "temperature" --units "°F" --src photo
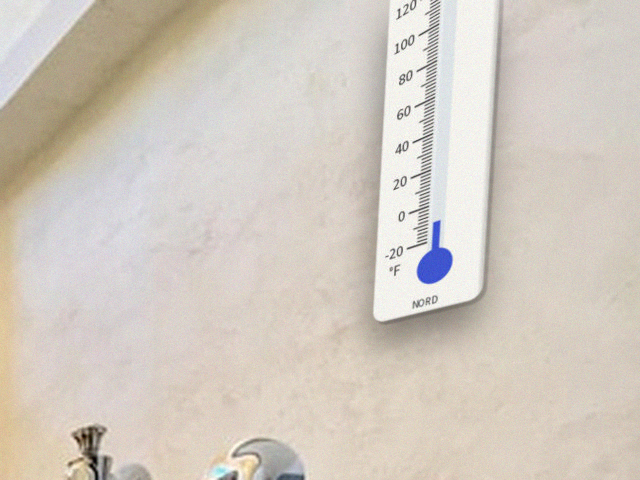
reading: °F -10
